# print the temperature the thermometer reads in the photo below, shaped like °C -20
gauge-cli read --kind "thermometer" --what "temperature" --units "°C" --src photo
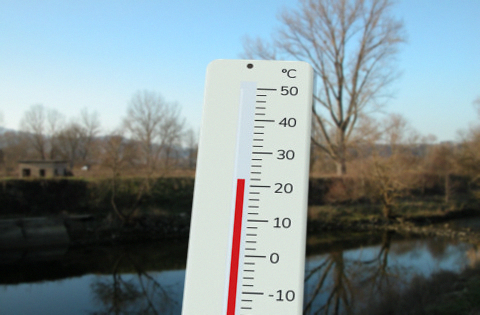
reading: °C 22
